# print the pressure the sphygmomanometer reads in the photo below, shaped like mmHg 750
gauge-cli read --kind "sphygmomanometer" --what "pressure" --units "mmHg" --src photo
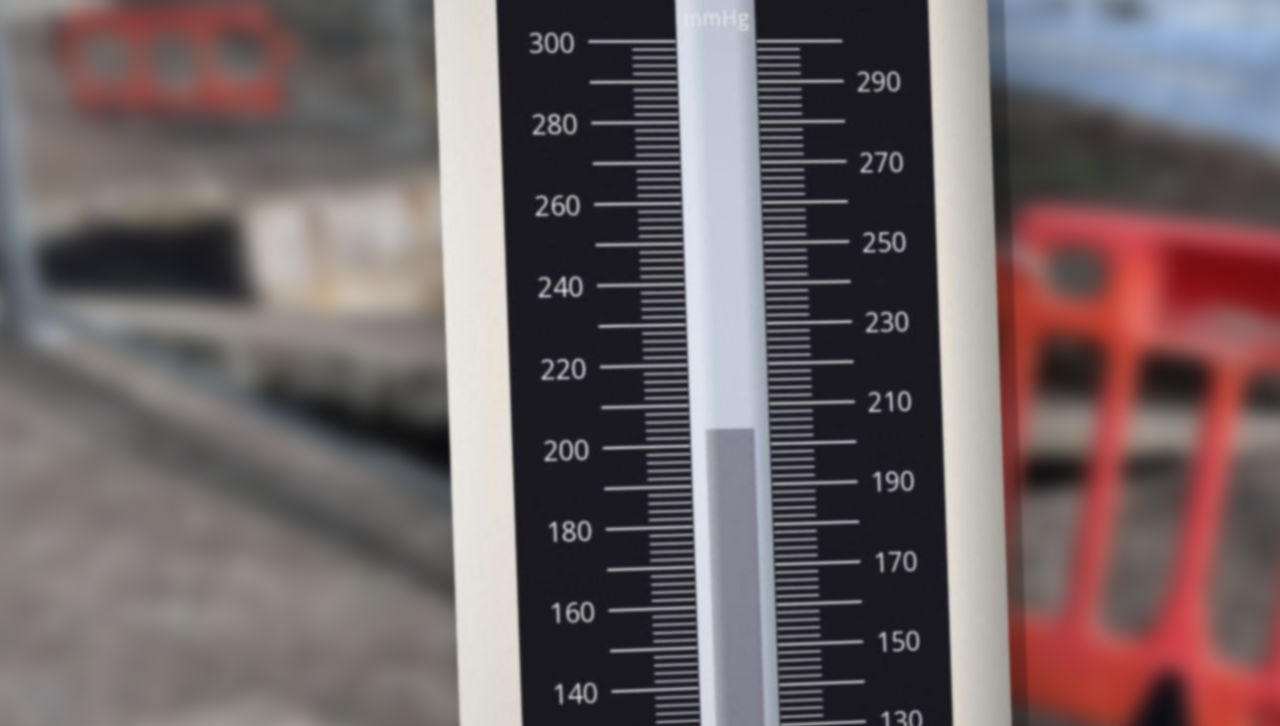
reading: mmHg 204
